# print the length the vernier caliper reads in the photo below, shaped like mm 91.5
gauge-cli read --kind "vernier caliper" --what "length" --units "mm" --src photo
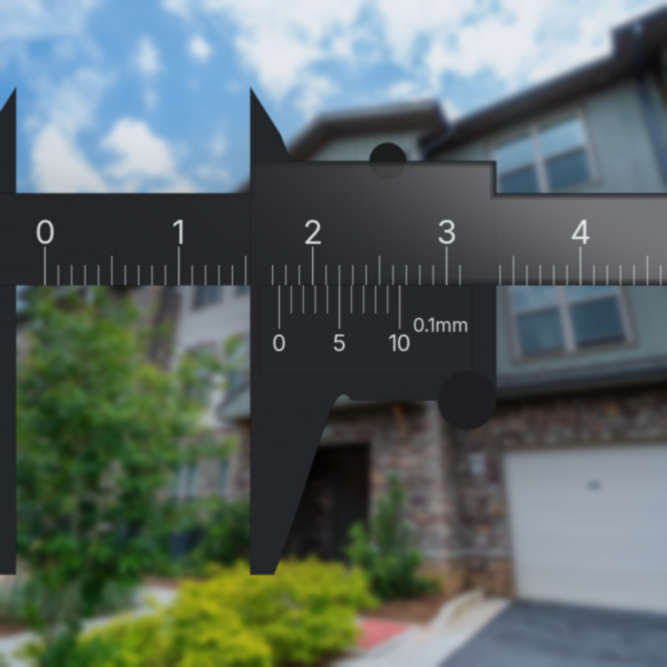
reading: mm 17.5
